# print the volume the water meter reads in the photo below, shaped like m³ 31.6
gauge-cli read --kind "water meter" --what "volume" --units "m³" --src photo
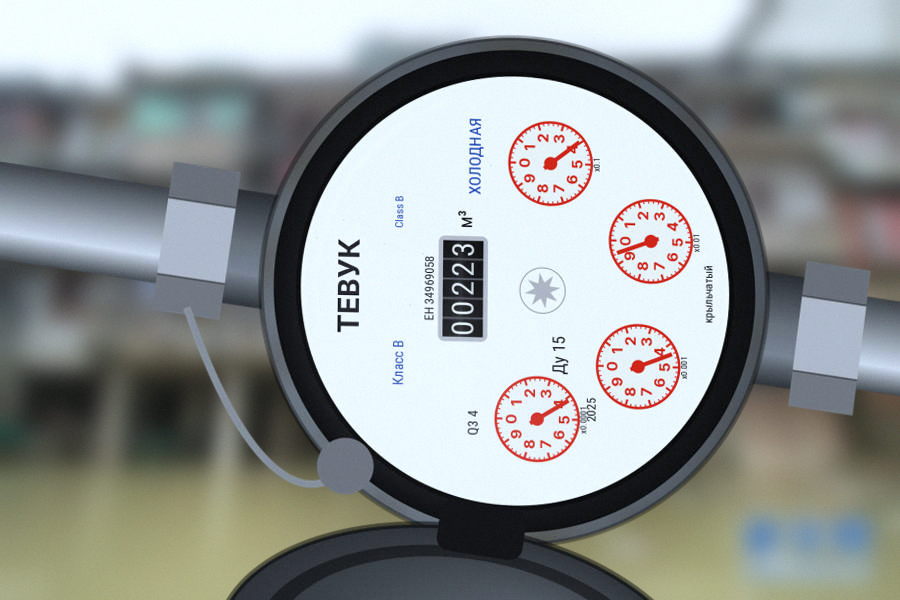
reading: m³ 223.3944
